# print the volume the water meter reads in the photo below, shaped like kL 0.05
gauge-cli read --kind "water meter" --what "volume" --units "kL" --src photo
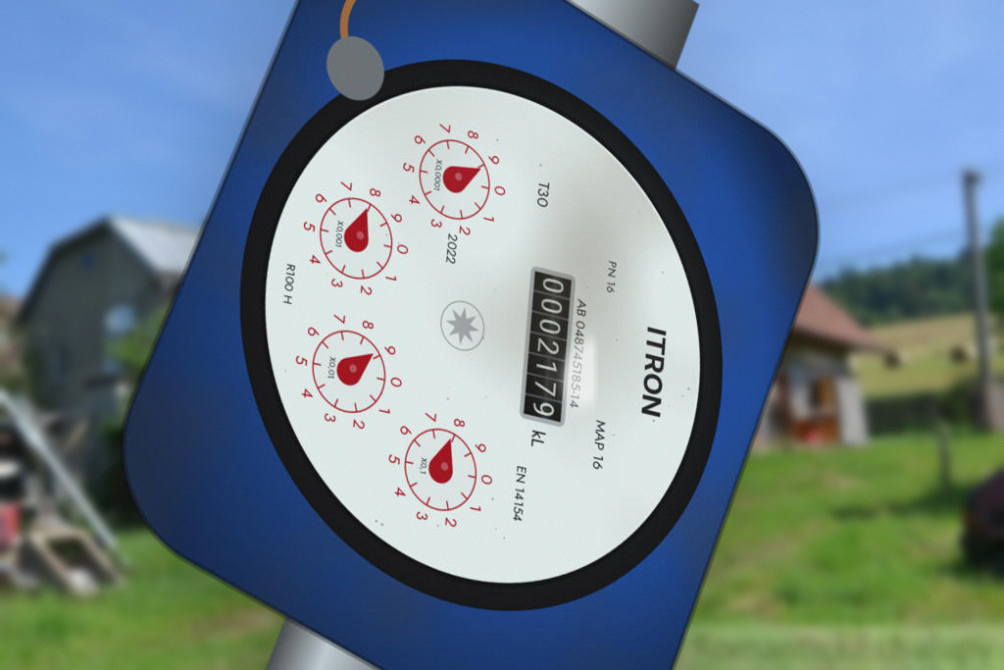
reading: kL 2179.7879
